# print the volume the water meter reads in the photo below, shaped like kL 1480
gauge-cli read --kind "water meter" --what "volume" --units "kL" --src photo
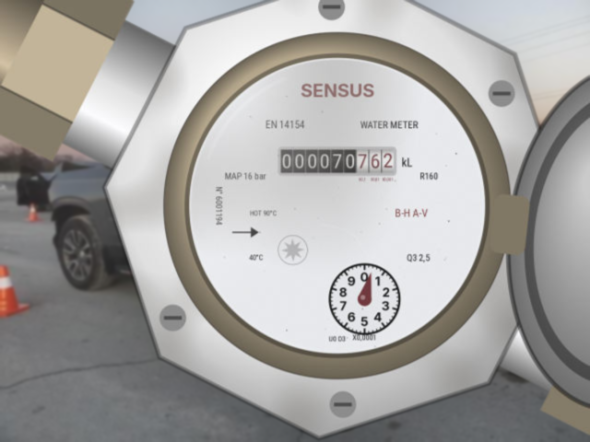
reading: kL 70.7620
